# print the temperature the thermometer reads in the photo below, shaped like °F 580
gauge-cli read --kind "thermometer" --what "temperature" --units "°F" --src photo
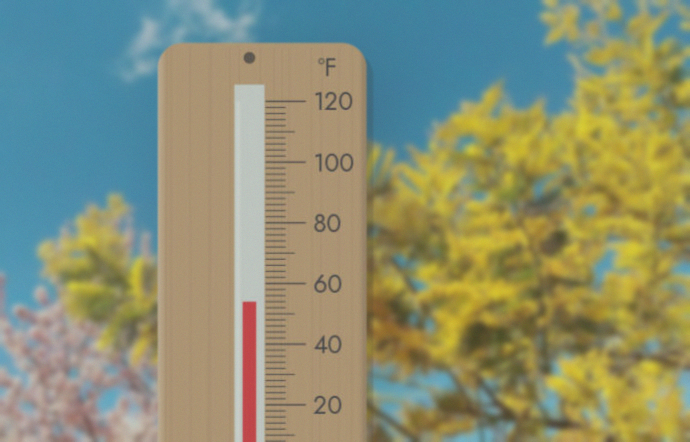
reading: °F 54
